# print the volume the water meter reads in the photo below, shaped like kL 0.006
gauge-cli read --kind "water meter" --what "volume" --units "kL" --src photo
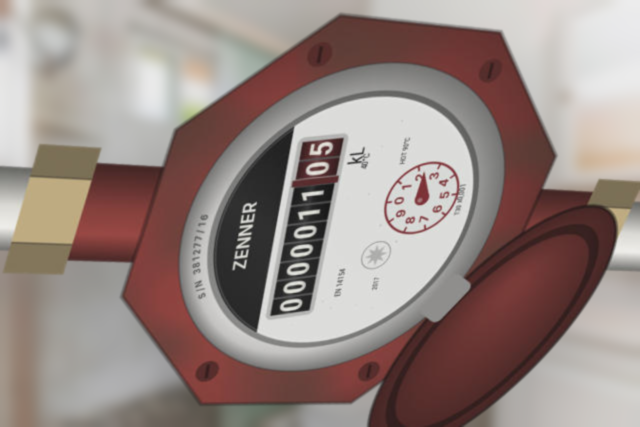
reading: kL 11.052
